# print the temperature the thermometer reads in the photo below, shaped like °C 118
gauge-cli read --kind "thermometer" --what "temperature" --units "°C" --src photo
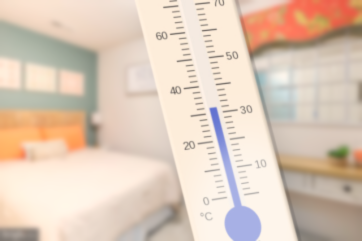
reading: °C 32
